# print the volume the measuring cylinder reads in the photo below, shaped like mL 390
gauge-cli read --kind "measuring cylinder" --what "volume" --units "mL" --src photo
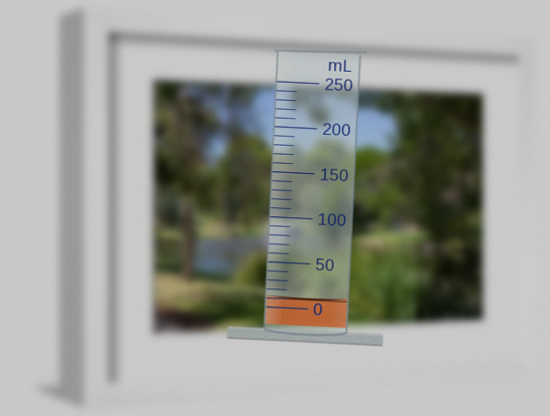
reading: mL 10
